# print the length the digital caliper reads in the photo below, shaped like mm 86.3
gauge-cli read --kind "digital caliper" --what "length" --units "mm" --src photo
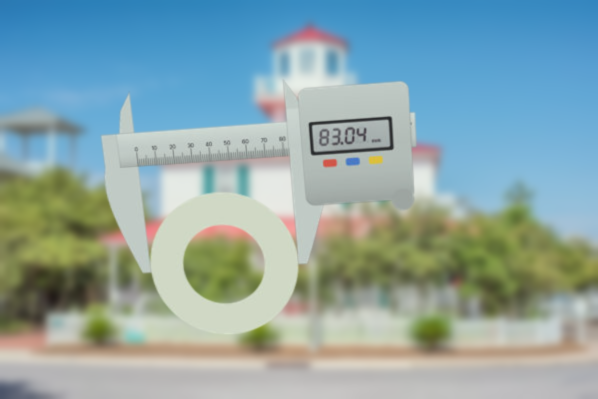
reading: mm 83.04
